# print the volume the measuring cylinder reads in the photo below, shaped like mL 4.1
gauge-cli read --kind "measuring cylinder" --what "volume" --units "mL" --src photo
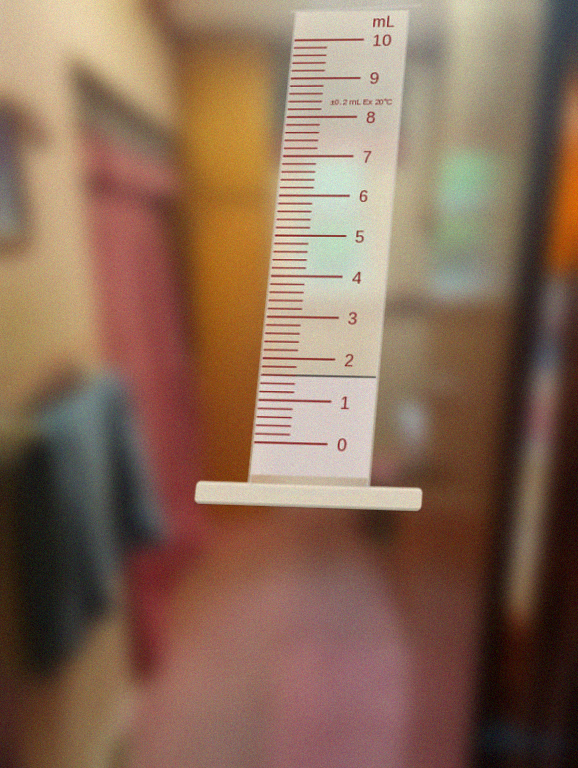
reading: mL 1.6
